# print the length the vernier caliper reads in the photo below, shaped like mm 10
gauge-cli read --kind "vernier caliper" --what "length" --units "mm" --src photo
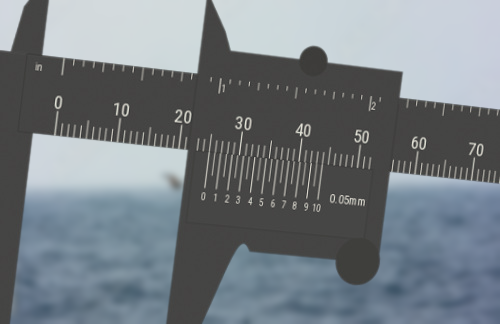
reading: mm 25.0
